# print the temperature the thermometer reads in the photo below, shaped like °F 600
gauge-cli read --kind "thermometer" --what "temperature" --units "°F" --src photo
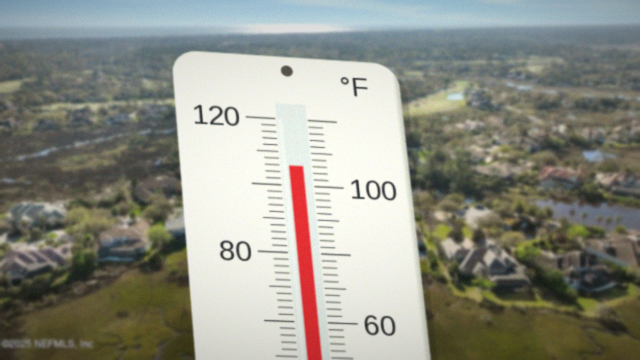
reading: °F 106
